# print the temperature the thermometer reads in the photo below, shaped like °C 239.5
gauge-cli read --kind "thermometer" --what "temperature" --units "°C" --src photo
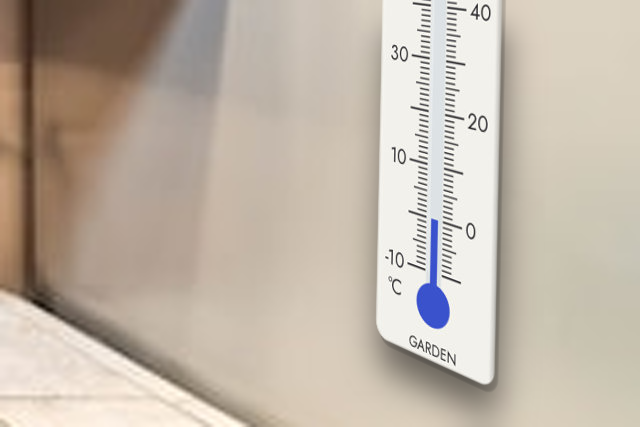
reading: °C 0
